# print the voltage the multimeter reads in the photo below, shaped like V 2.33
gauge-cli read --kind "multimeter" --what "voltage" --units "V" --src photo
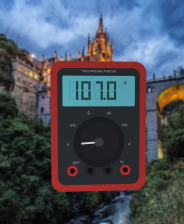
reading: V 107.0
